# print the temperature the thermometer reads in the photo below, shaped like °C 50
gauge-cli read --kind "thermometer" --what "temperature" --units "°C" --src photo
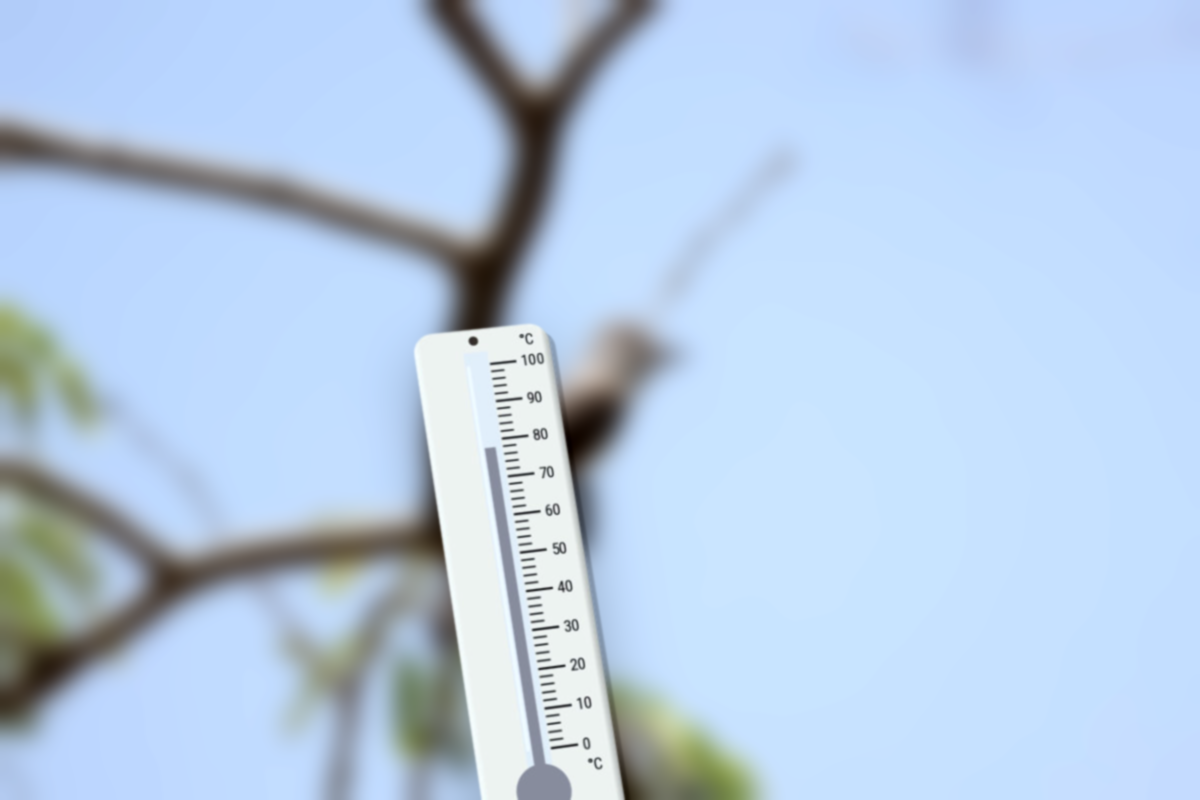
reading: °C 78
